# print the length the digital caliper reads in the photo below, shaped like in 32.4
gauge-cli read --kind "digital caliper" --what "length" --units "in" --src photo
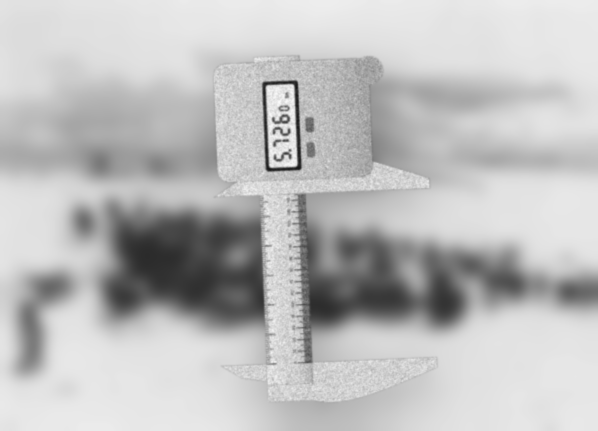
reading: in 5.7260
